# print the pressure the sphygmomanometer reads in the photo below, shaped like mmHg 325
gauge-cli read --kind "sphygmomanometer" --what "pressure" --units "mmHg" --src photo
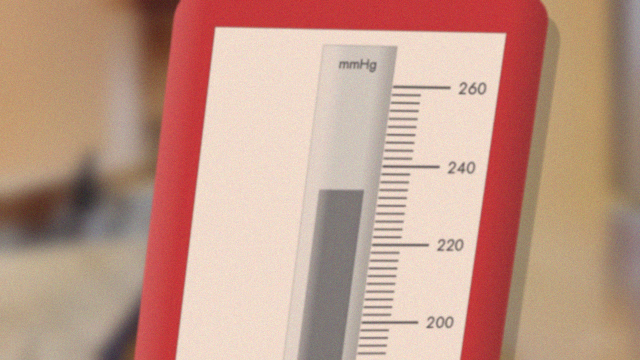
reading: mmHg 234
